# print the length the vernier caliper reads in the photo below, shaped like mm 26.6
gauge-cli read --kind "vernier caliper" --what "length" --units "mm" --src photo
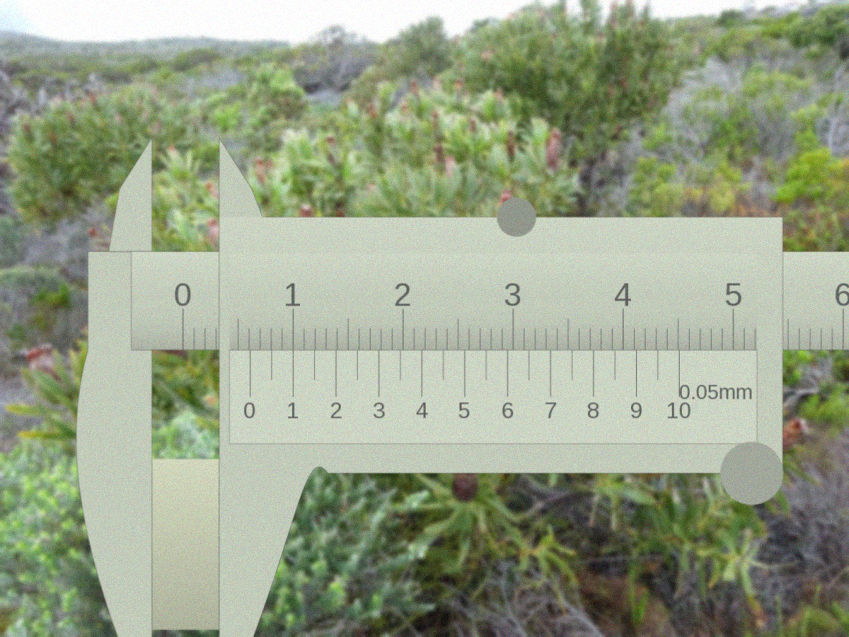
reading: mm 6.1
